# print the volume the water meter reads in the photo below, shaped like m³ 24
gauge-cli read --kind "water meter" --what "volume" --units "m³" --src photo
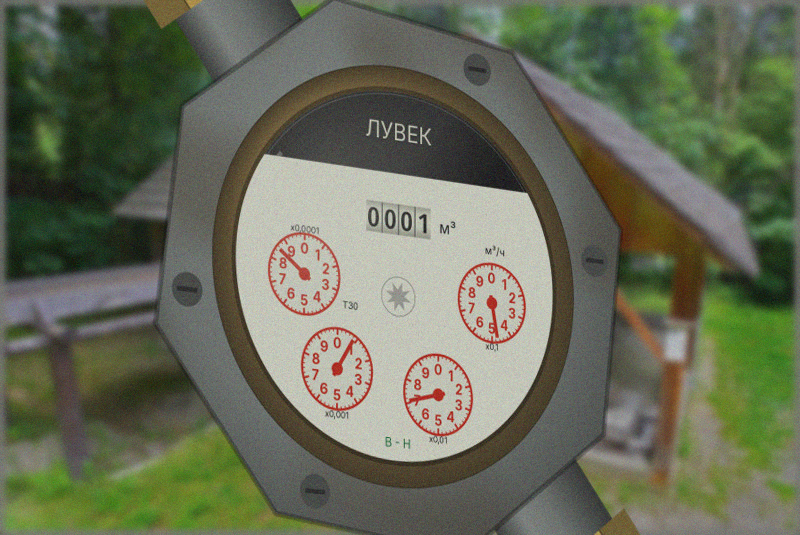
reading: m³ 1.4708
